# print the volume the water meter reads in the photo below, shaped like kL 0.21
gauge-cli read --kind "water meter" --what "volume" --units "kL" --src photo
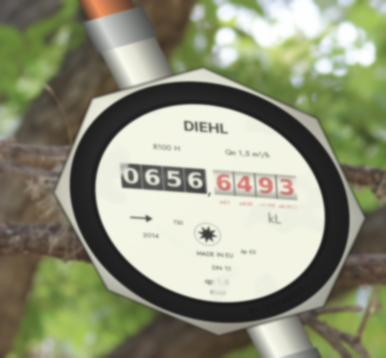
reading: kL 656.6493
